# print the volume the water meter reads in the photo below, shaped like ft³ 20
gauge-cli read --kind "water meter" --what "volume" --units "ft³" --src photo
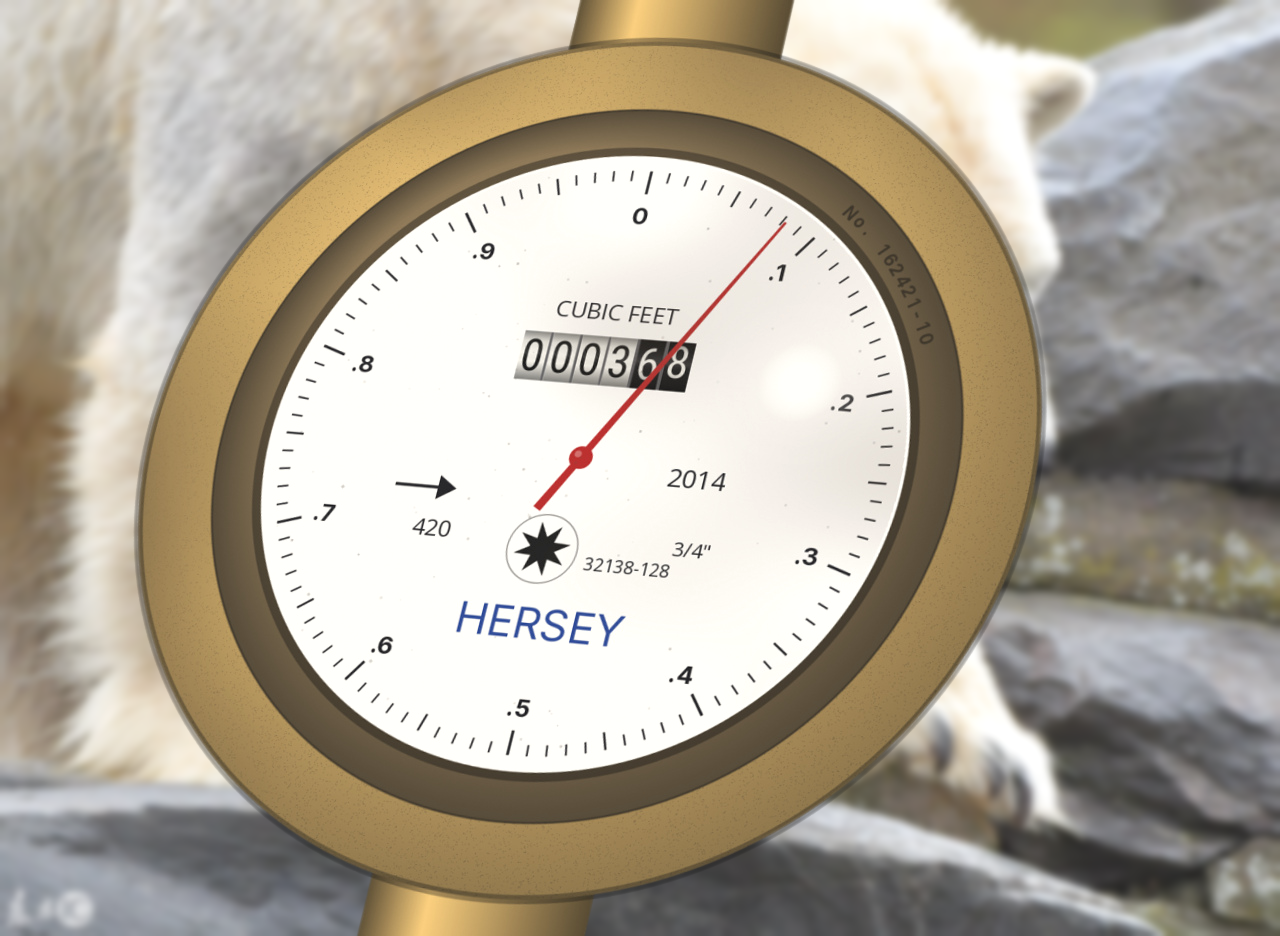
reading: ft³ 368.08
